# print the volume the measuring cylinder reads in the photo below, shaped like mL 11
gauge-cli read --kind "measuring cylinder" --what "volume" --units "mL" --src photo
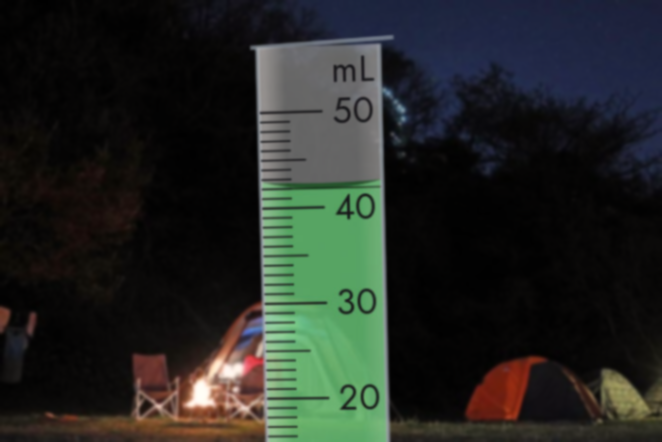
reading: mL 42
